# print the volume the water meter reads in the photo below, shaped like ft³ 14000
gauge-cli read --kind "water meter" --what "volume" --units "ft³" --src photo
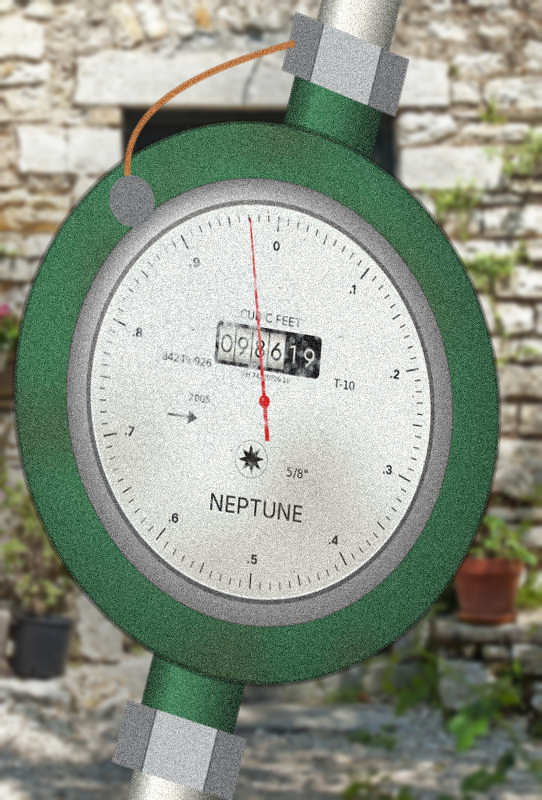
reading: ft³ 98618.97
